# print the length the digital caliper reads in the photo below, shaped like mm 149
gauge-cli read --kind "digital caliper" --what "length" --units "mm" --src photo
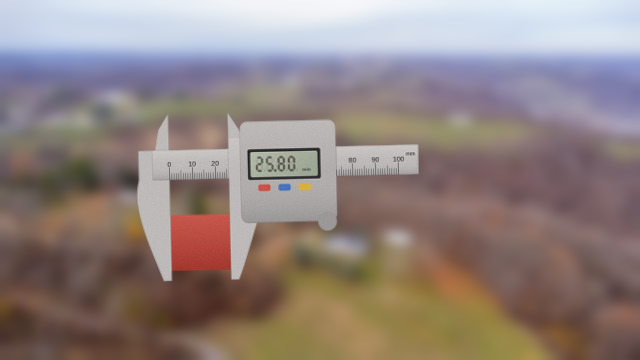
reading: mm 25.80
